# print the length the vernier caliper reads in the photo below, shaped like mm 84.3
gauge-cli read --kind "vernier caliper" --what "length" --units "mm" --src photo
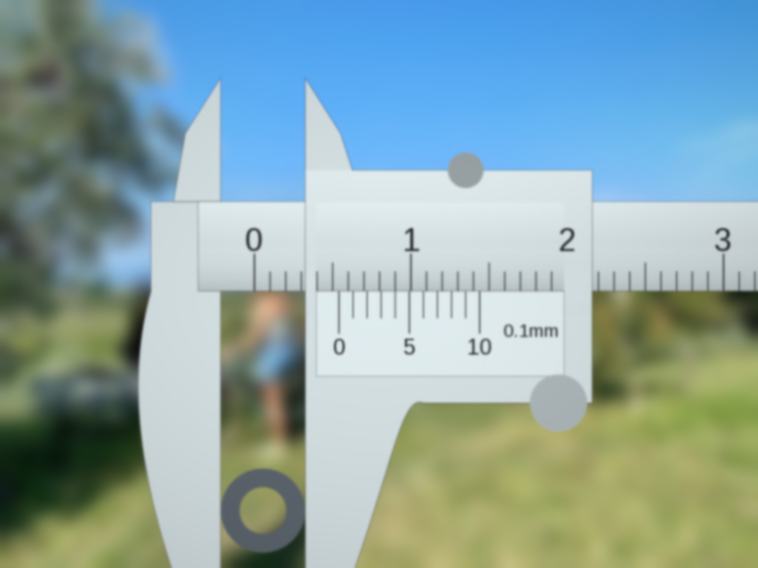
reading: mm 5.4
